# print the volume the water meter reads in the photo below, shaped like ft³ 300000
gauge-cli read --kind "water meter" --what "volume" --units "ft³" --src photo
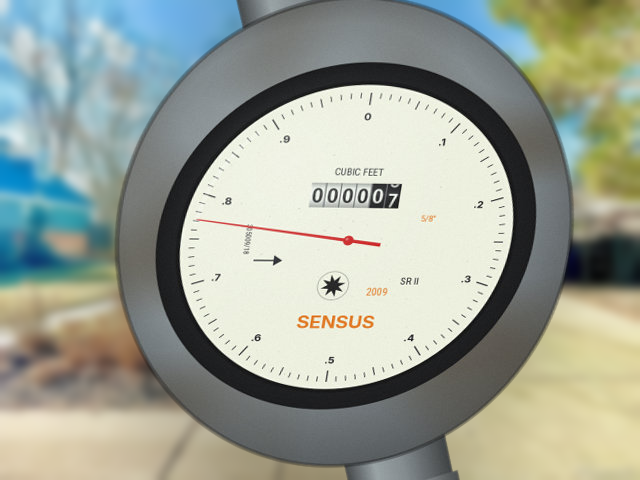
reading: ft³ 6.77
